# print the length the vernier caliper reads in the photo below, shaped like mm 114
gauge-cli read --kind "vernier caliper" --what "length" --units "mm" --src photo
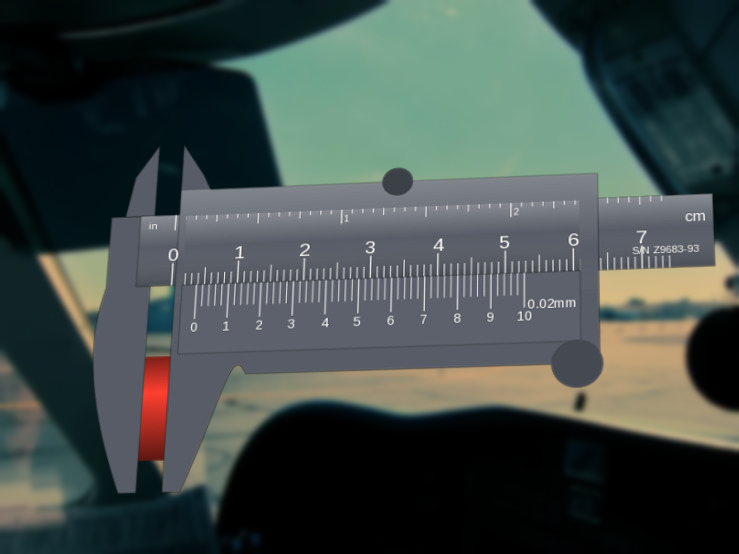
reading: mm 3.8
